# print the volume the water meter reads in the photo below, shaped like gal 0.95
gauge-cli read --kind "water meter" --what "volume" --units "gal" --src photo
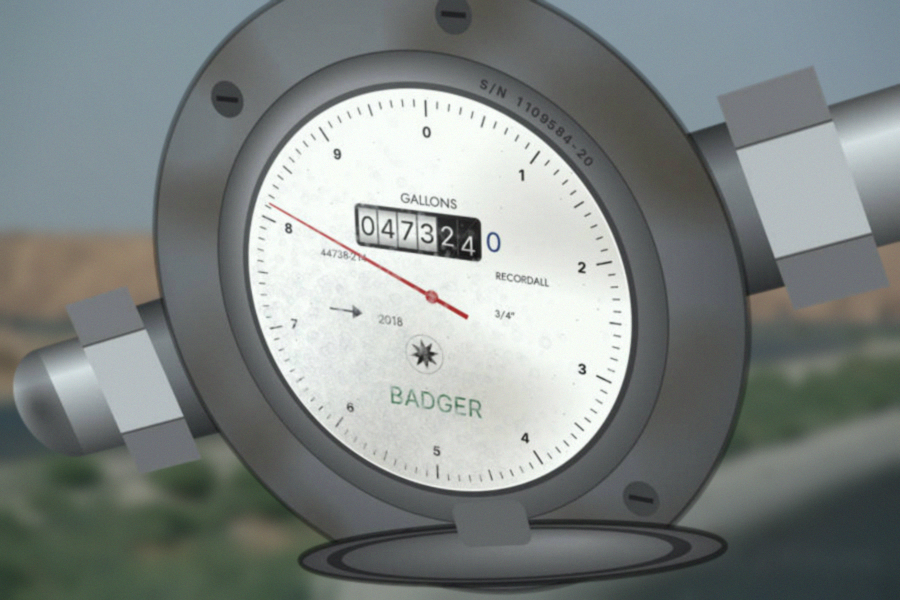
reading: gal 473238.1
